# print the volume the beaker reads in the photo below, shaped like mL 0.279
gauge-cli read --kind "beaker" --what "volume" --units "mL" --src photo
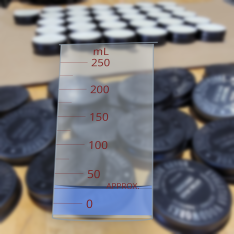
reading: mL 25
